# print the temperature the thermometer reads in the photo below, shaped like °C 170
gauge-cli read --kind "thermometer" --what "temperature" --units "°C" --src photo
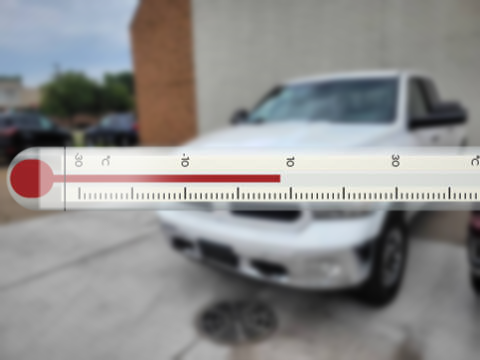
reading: °C 8
